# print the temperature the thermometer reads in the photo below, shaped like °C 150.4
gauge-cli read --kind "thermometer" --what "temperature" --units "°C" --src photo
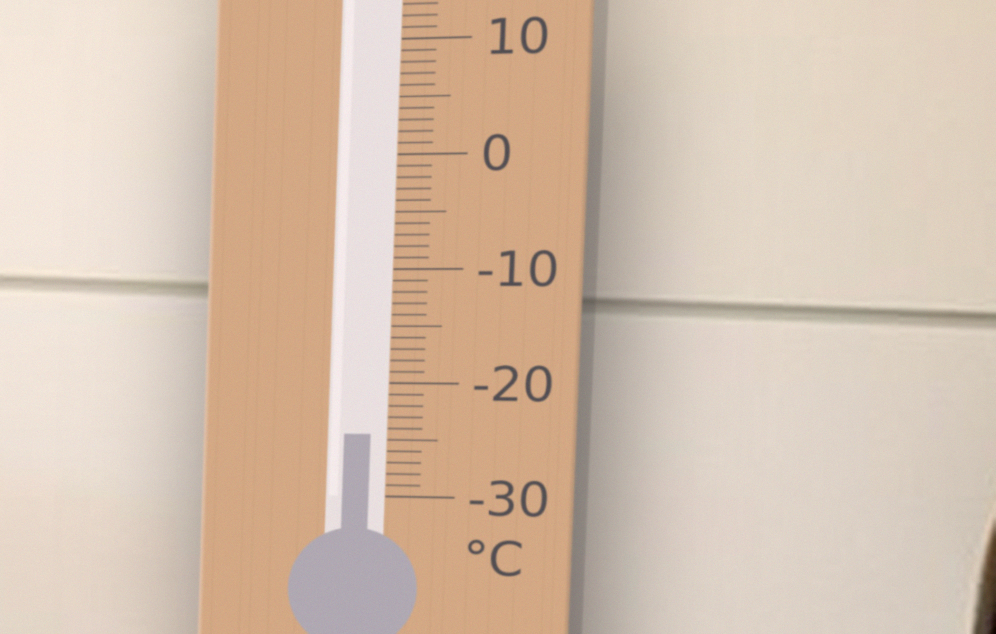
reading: °C -24.5
